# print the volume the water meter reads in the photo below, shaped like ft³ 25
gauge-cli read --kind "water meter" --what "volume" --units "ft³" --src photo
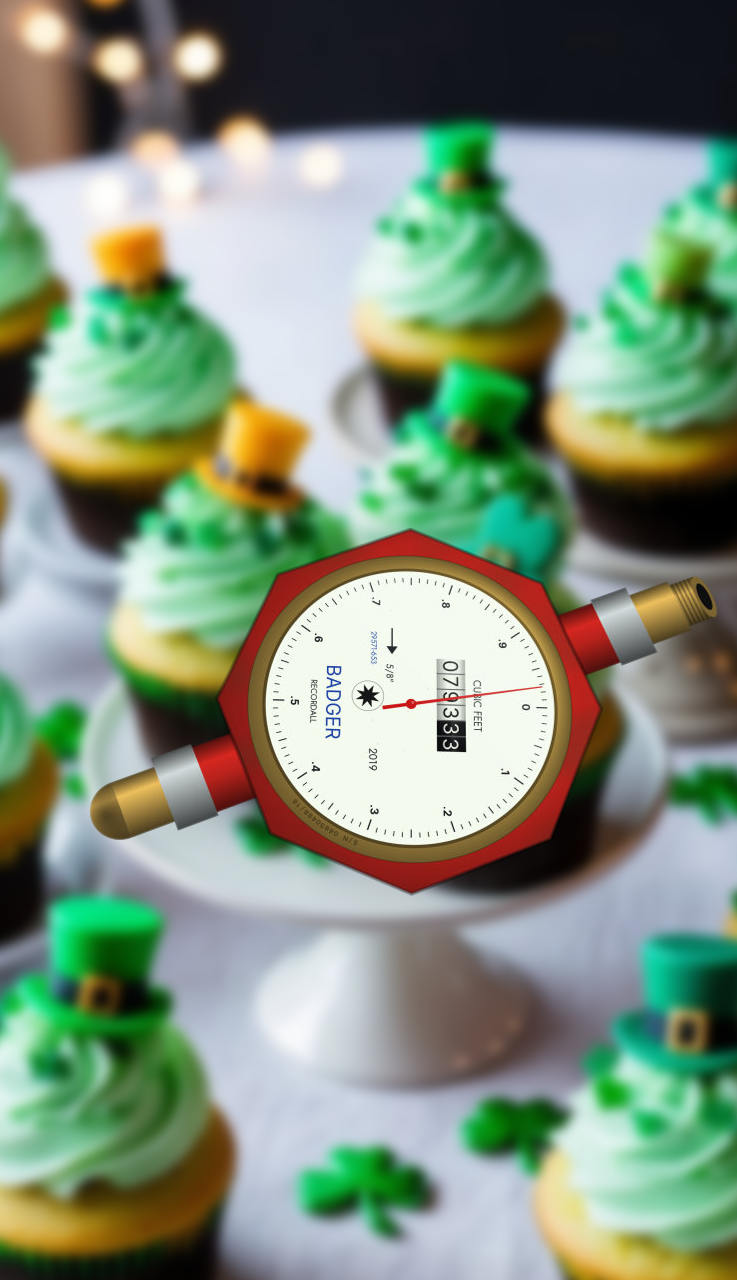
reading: ft³ 79332.97
